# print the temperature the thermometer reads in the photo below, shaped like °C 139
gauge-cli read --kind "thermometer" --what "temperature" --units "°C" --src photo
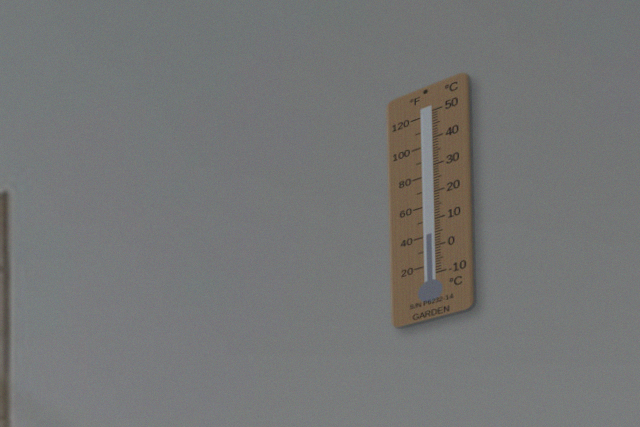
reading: °C 5
